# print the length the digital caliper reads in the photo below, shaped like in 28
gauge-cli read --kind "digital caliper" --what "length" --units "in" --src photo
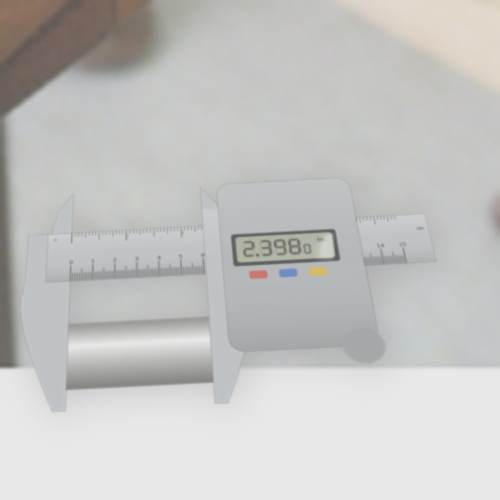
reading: in 2.3980
